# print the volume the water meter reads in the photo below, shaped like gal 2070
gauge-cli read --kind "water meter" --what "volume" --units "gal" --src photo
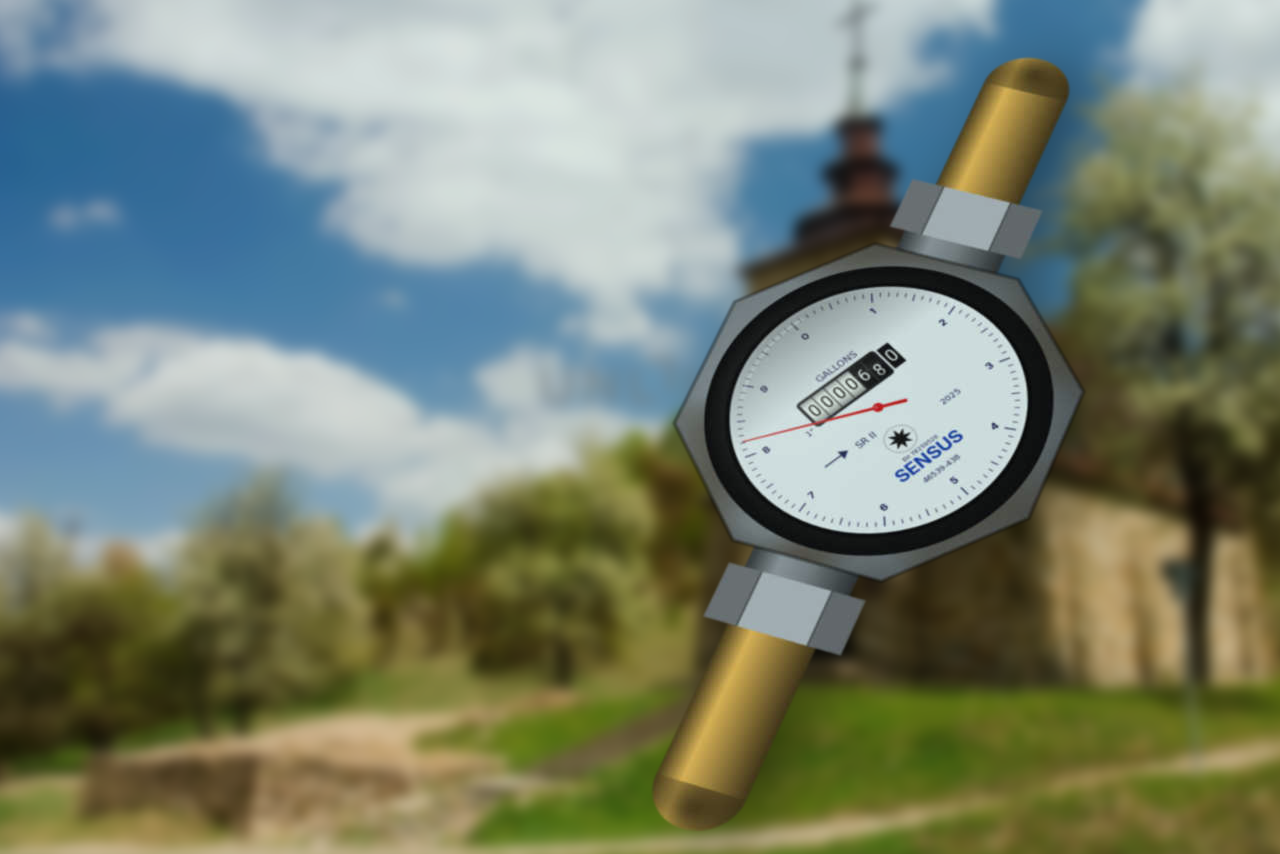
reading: gal 678.2
